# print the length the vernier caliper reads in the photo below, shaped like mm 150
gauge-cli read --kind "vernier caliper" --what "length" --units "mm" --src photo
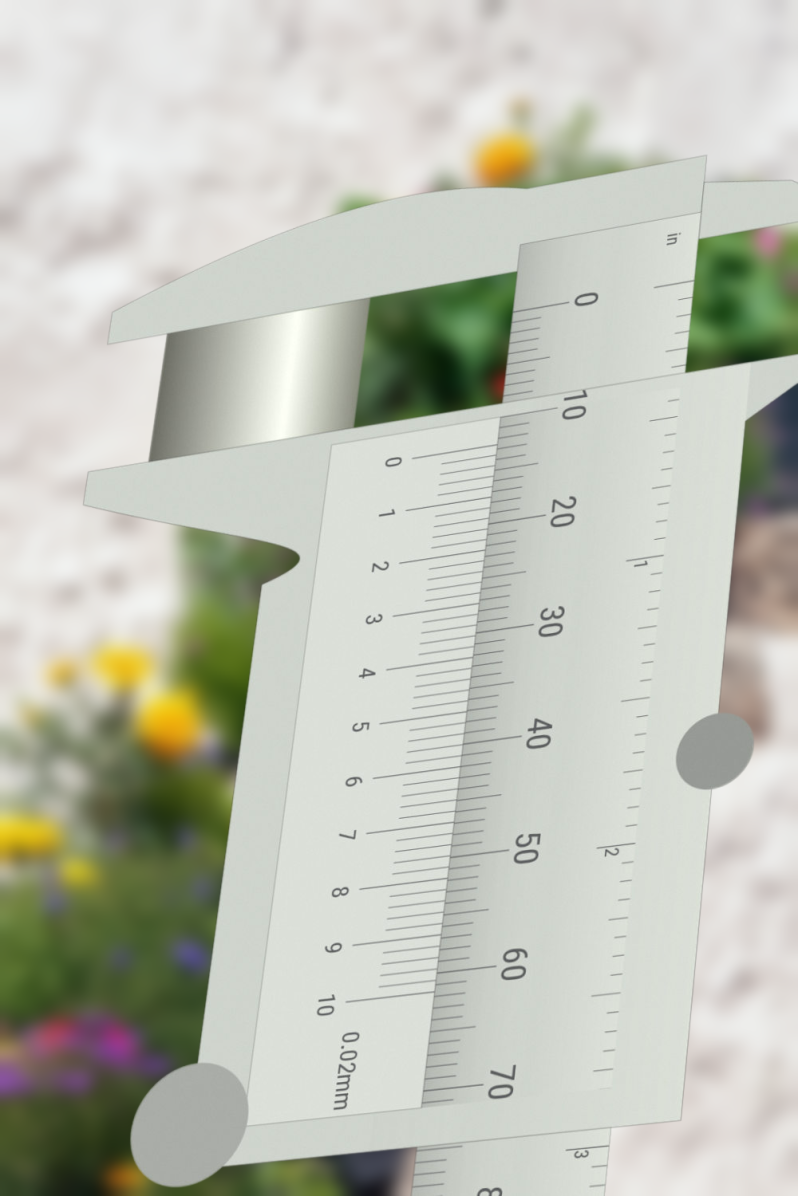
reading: mm 12.6
